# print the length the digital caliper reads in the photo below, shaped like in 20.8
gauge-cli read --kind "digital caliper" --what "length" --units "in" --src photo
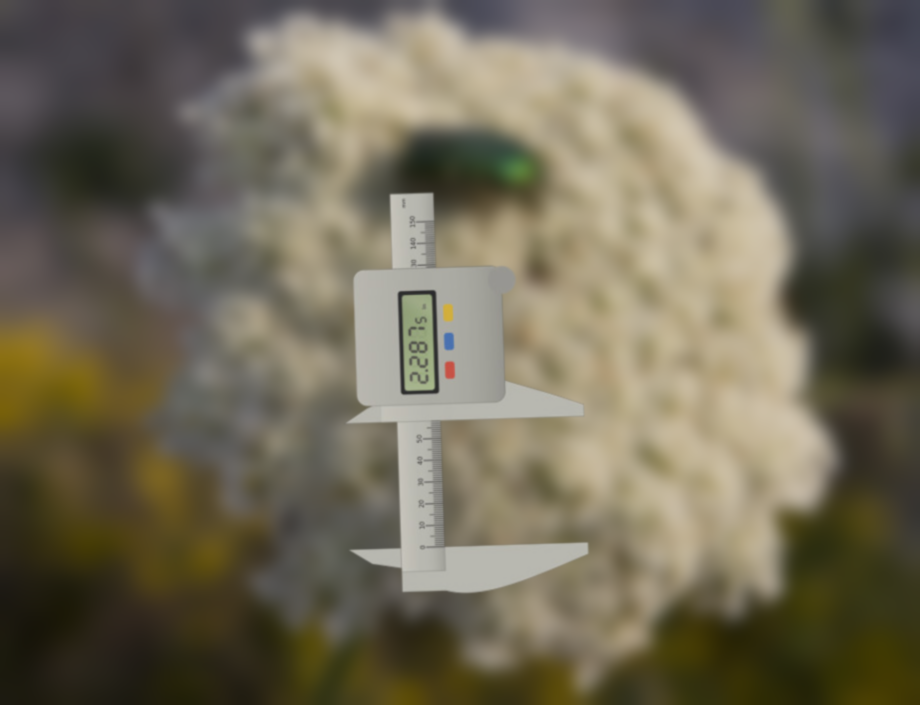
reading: in 2.2875
